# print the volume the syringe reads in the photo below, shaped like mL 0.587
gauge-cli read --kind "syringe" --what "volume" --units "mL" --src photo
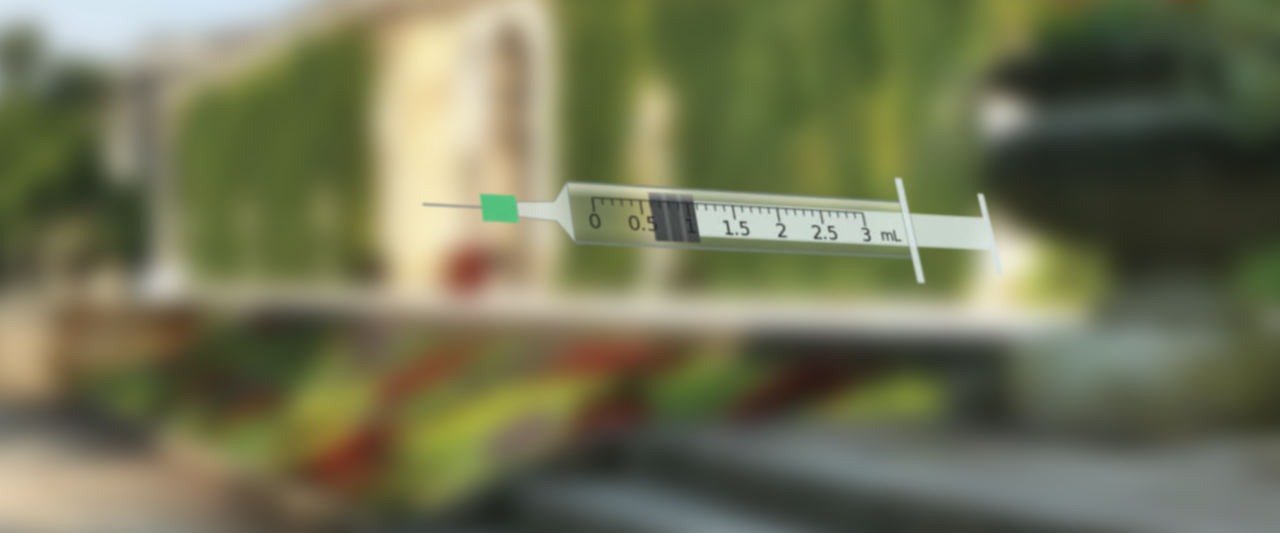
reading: mL 0.6
